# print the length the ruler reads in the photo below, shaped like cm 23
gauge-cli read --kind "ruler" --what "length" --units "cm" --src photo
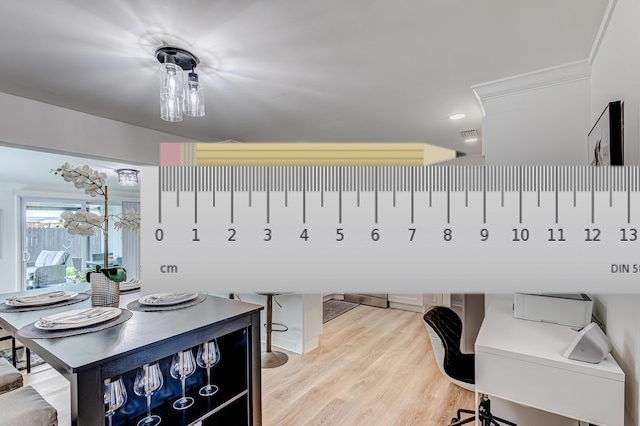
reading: cm 8.5
